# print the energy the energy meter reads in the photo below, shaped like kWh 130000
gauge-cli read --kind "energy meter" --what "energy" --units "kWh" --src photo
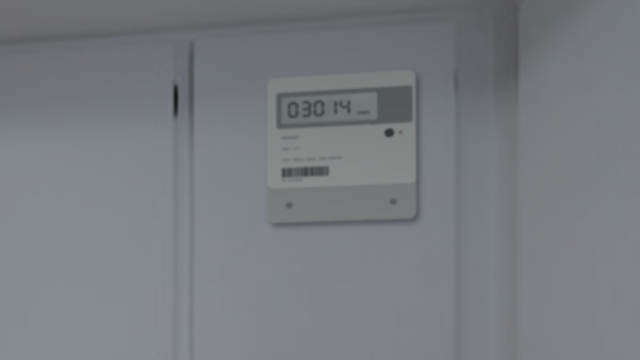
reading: kWh 3014
